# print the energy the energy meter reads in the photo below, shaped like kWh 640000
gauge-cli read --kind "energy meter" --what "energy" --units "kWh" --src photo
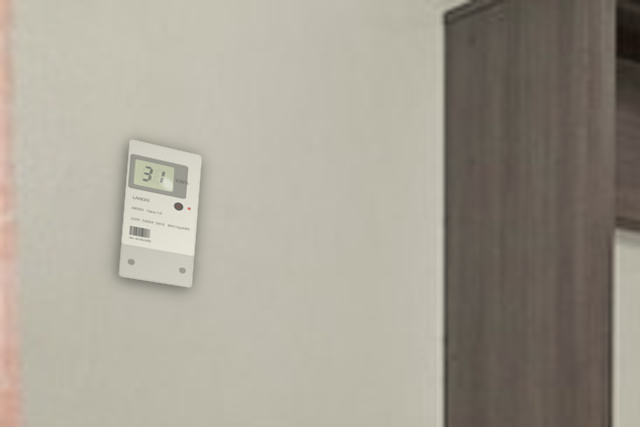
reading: kWh 31
